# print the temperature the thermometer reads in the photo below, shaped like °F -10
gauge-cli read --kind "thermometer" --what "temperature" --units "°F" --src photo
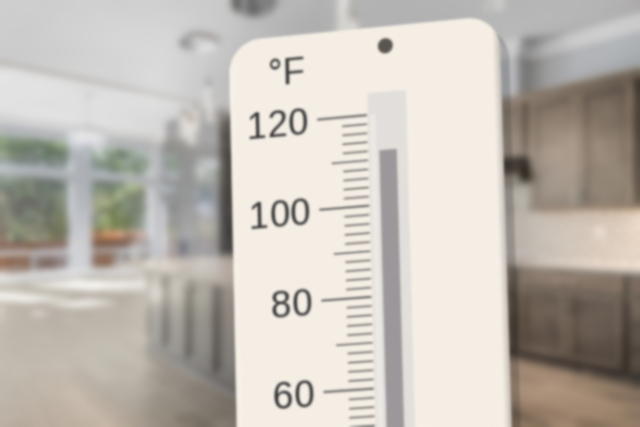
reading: °F 112
